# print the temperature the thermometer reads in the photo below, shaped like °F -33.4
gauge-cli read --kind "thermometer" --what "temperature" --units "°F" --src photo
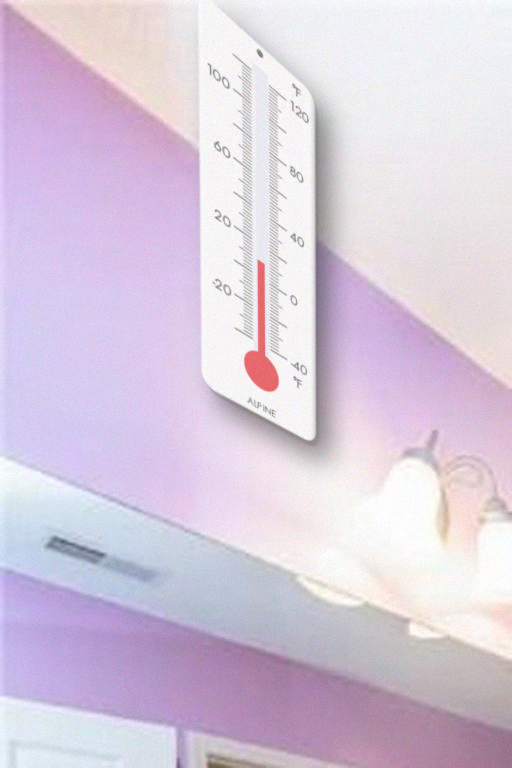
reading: °F 10
